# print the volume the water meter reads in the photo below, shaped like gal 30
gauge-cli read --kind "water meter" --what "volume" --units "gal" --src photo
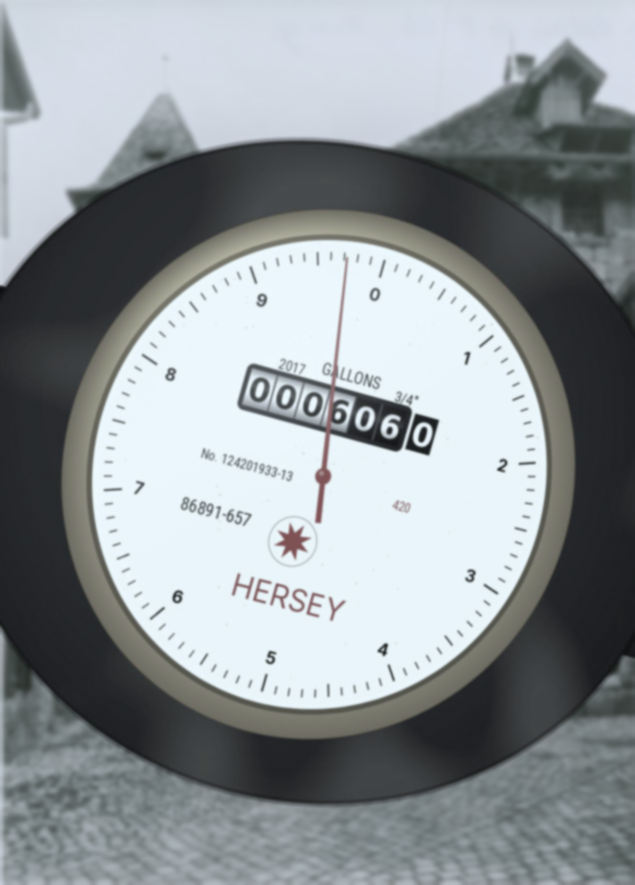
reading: gal 6059.7
